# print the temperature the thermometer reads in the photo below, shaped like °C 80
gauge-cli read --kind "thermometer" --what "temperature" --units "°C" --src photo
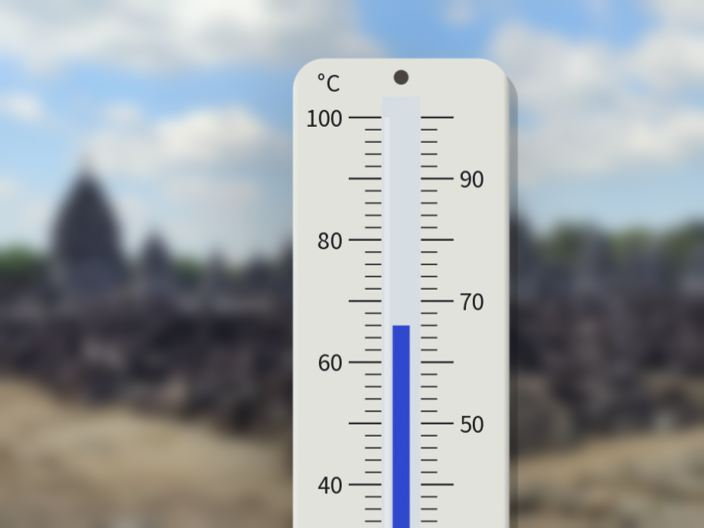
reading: °C 66
